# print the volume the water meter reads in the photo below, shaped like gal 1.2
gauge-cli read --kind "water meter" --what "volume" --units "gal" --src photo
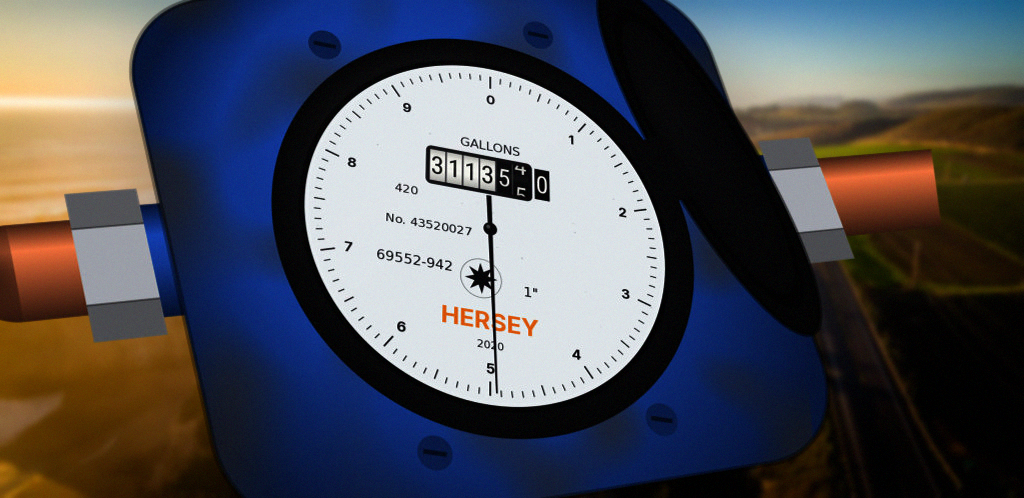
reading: gal 3113544.9
